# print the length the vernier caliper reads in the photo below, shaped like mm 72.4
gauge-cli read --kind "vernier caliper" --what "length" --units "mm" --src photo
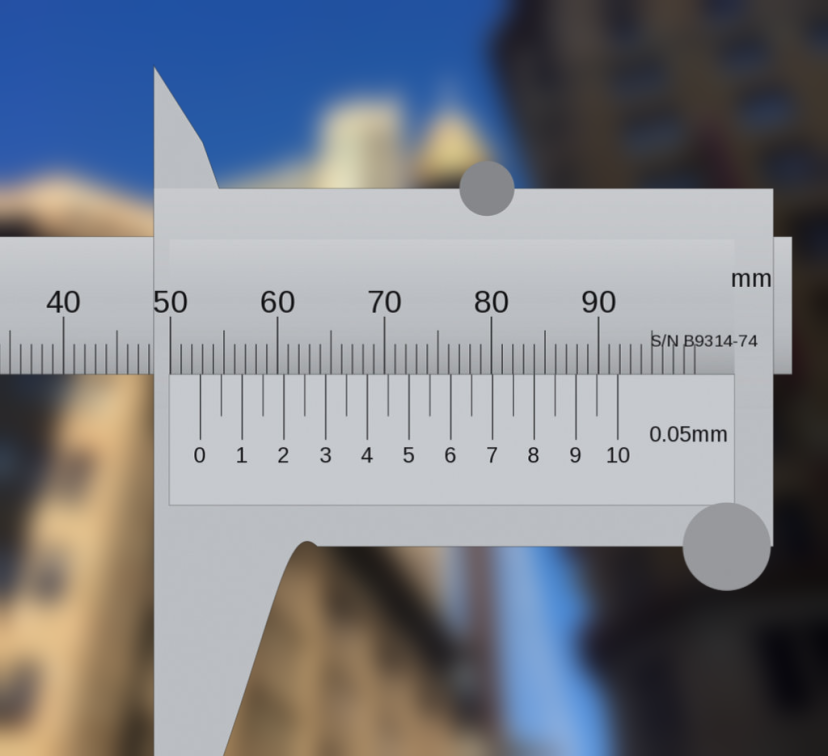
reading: mm 52.8
